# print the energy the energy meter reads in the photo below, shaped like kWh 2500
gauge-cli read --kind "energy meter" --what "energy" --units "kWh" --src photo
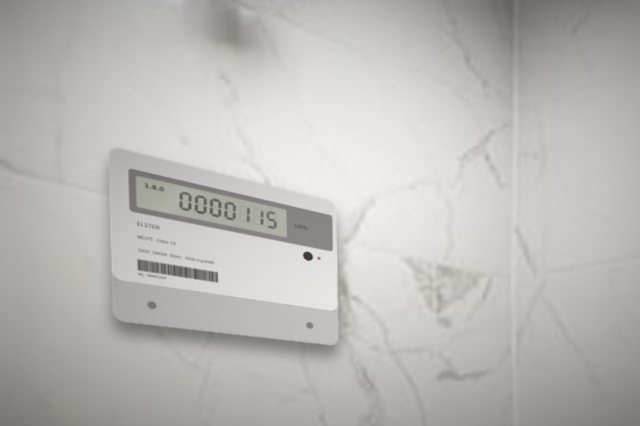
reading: kWh 115
